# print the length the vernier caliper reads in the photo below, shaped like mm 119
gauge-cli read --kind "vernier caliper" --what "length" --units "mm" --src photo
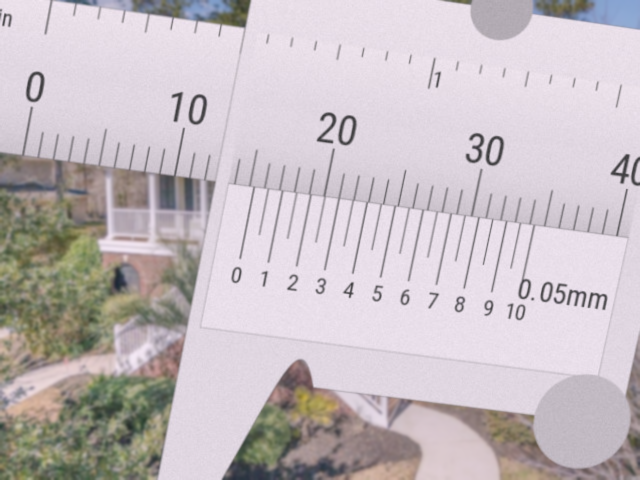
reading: mm 15.3
